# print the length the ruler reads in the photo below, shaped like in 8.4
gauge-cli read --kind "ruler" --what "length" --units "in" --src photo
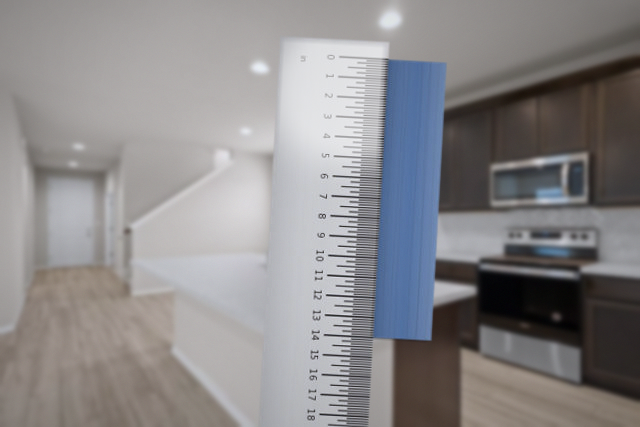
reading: in 14
